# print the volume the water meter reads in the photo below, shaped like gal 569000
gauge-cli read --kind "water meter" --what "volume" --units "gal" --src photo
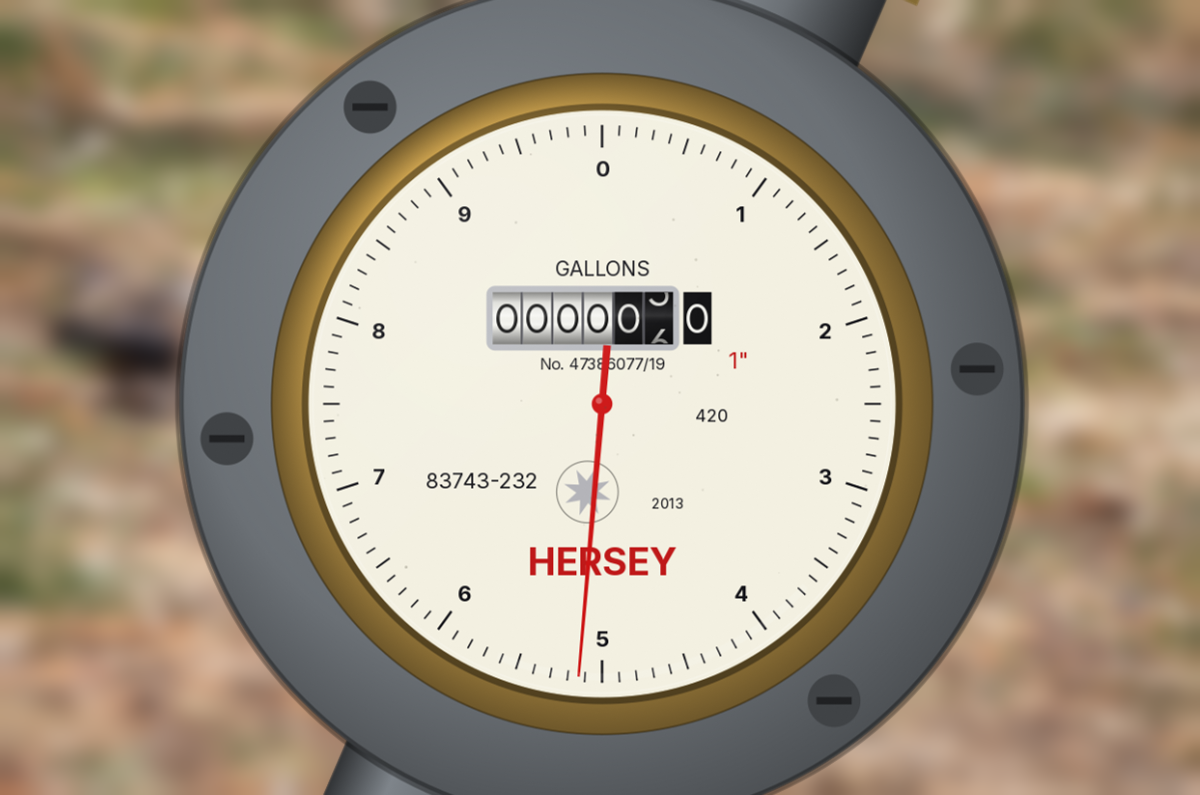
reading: gal 55.1
